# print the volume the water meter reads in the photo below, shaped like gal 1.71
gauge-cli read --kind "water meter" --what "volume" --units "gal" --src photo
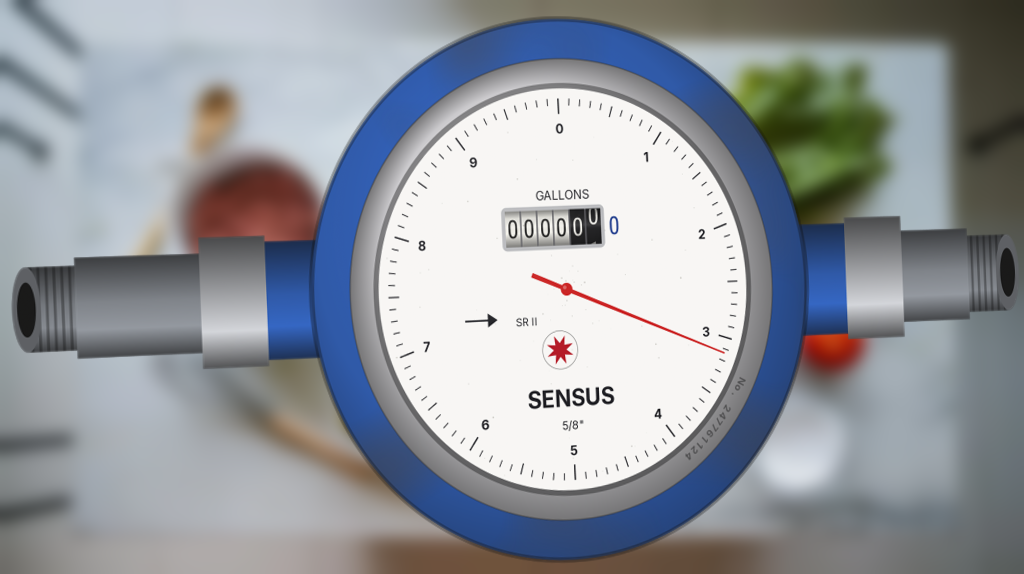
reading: gal 3.1
